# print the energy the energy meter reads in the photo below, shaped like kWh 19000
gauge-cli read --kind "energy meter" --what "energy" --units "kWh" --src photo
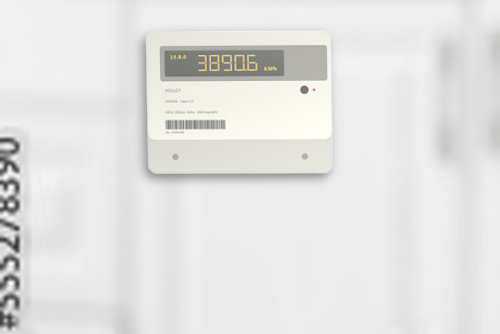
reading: kWh 3890.6
